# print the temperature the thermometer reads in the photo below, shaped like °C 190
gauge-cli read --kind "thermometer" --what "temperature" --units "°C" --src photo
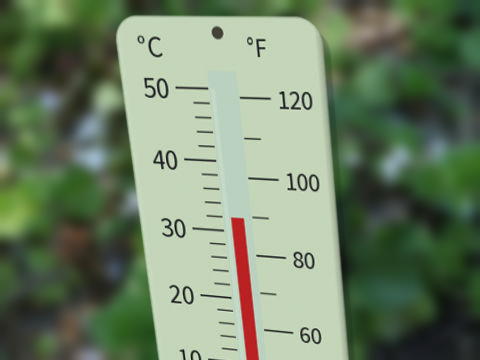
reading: °C 32
